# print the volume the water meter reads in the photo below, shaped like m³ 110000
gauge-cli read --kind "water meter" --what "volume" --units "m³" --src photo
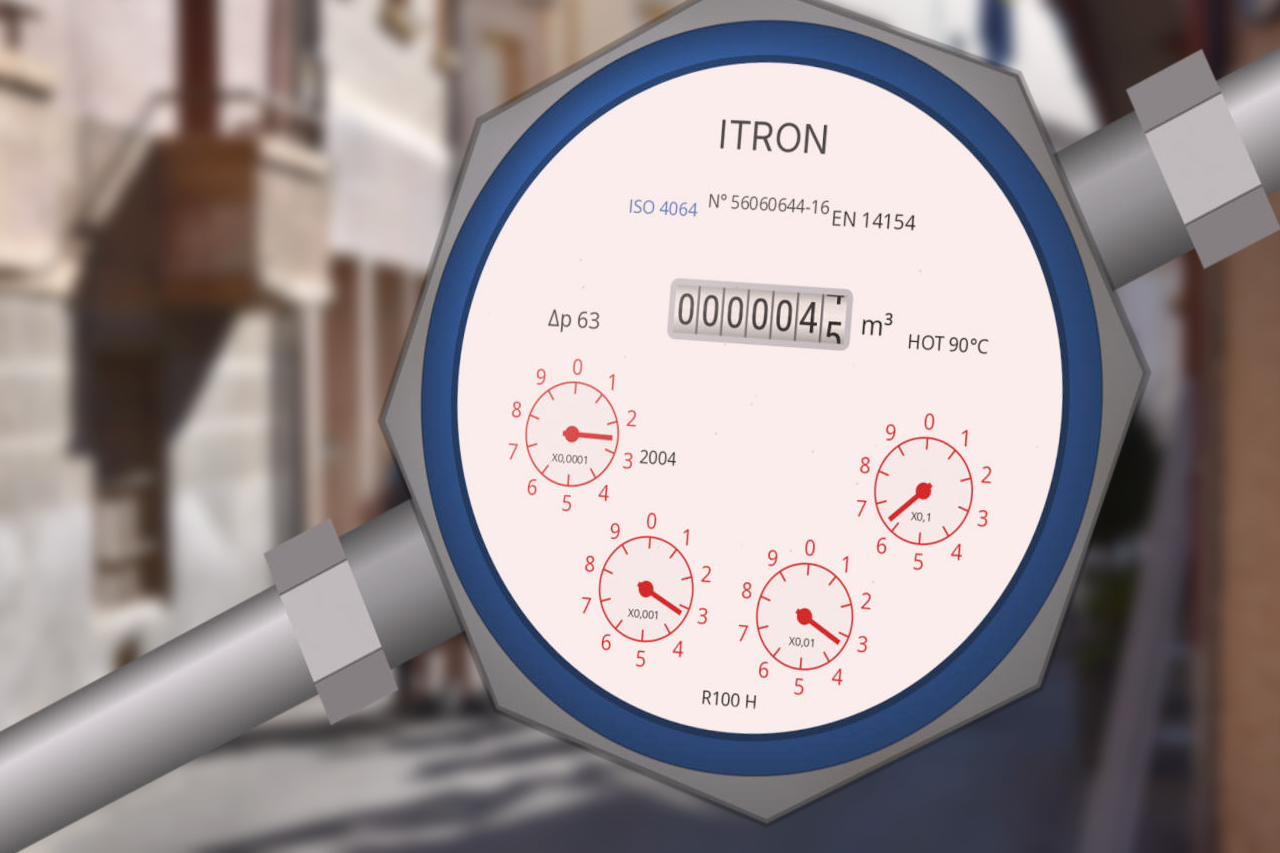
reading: m³ 44.6332
